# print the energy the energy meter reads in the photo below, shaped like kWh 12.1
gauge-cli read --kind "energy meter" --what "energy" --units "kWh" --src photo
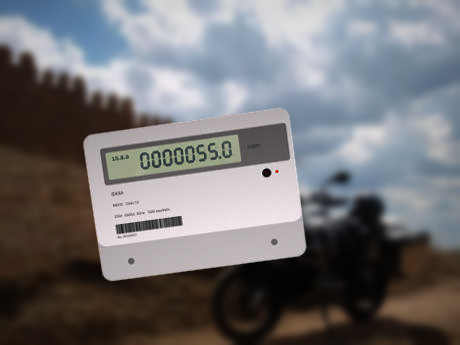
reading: kWh 55.0
